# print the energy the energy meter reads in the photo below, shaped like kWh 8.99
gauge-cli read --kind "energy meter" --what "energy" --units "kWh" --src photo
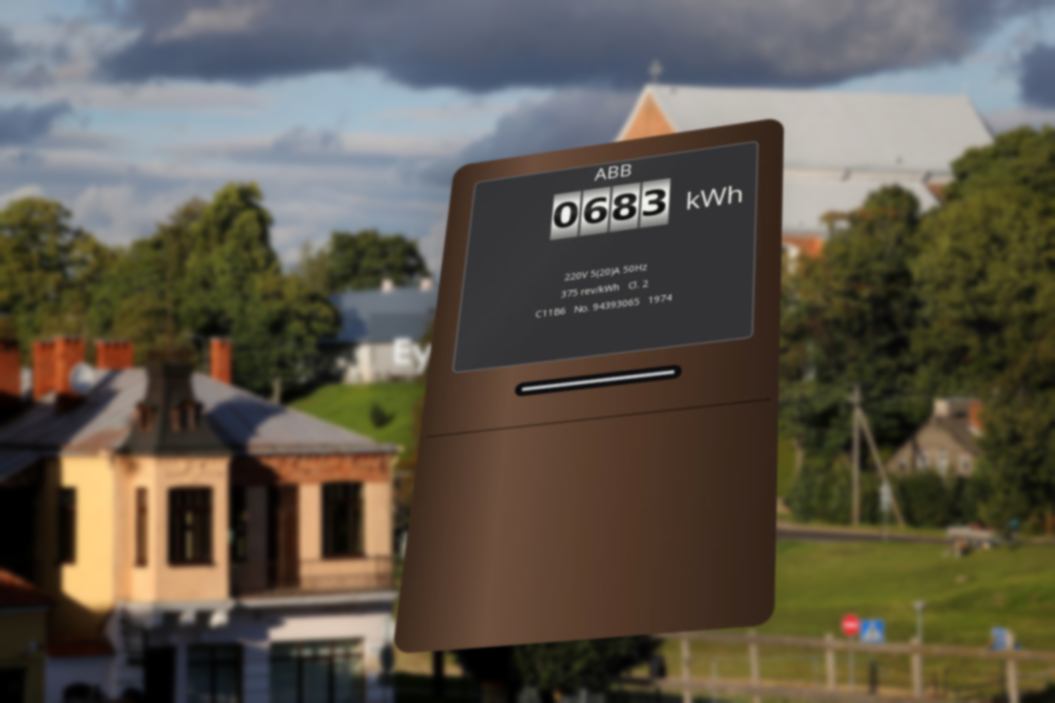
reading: kWh 683
